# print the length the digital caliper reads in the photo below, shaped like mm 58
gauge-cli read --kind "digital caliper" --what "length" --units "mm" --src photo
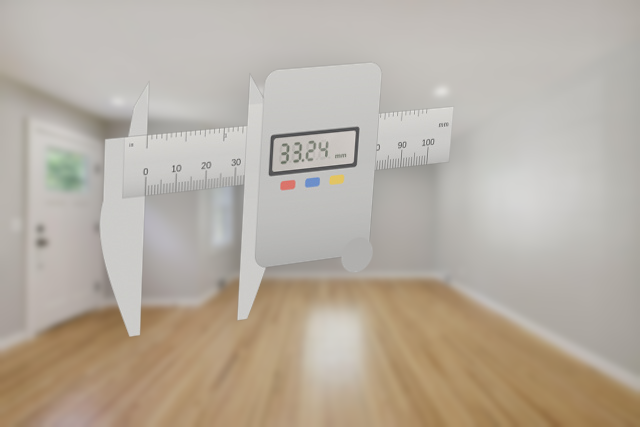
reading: mm 33.24
